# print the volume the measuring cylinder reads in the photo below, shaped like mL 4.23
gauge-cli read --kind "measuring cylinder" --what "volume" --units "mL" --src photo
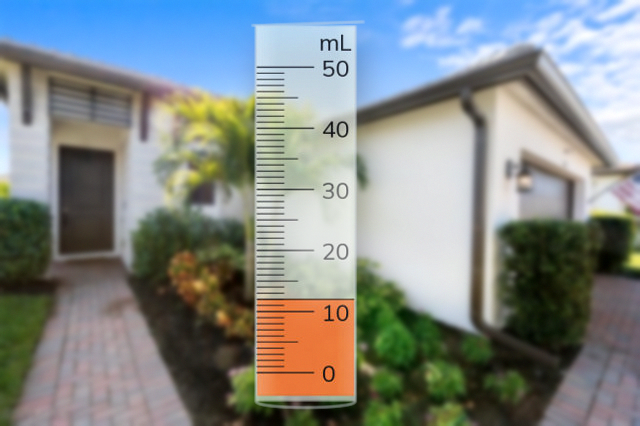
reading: mL 12
